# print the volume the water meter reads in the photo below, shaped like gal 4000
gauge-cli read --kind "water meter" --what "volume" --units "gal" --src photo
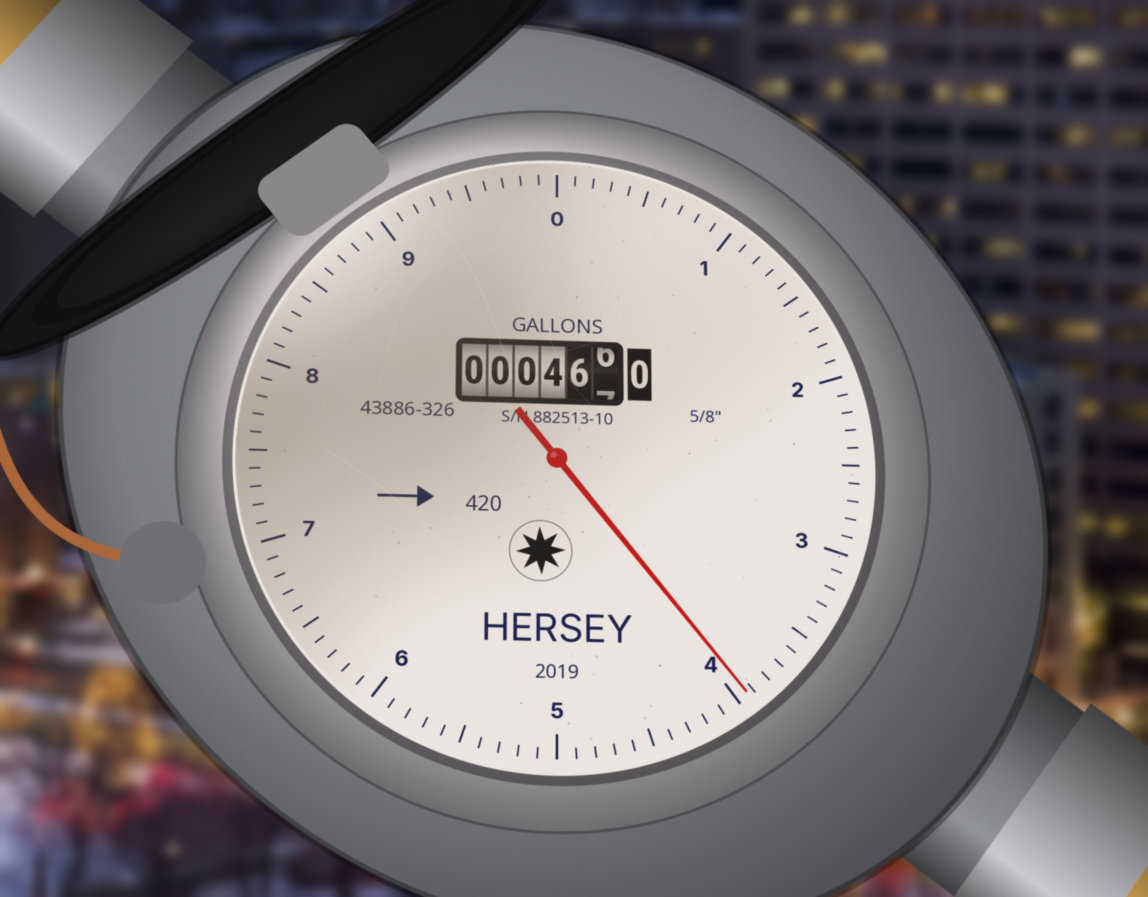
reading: gal 4663.9
